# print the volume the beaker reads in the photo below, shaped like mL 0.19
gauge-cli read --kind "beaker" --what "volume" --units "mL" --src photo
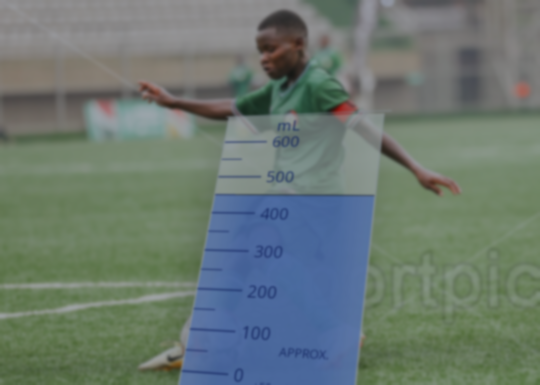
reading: mL 450
